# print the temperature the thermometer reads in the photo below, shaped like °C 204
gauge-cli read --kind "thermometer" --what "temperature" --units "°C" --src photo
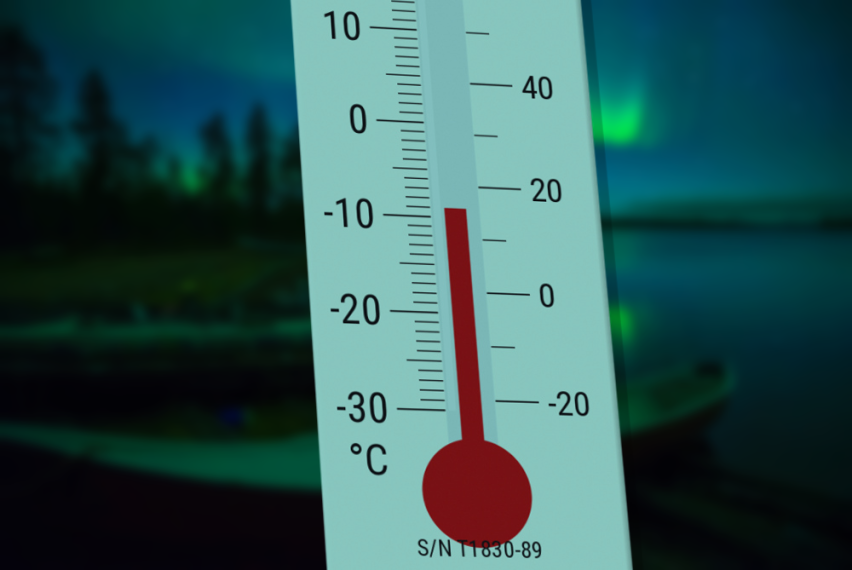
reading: °C -9
